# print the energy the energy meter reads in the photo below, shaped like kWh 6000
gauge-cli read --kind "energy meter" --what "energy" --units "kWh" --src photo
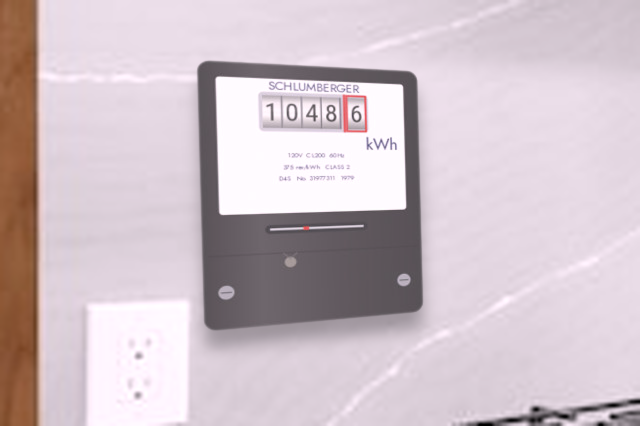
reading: kWh 1048.6
